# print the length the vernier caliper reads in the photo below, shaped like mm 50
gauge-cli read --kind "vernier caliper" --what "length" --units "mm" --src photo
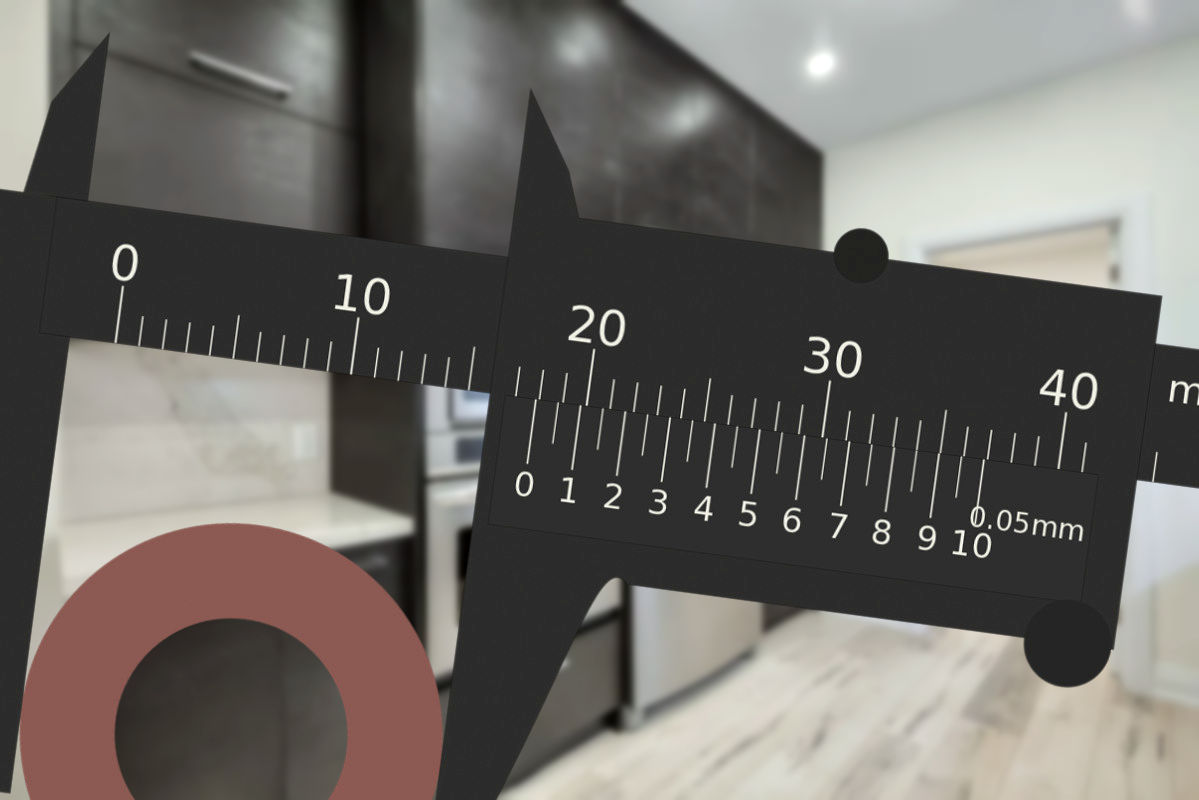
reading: mm 17.85
